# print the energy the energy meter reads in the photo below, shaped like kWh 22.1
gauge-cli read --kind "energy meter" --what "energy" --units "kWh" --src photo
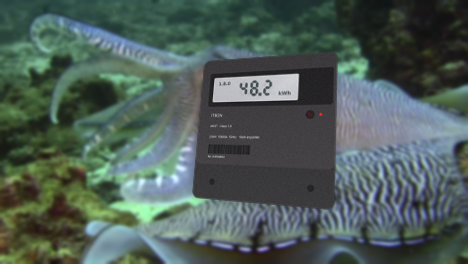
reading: kWh 48.2
